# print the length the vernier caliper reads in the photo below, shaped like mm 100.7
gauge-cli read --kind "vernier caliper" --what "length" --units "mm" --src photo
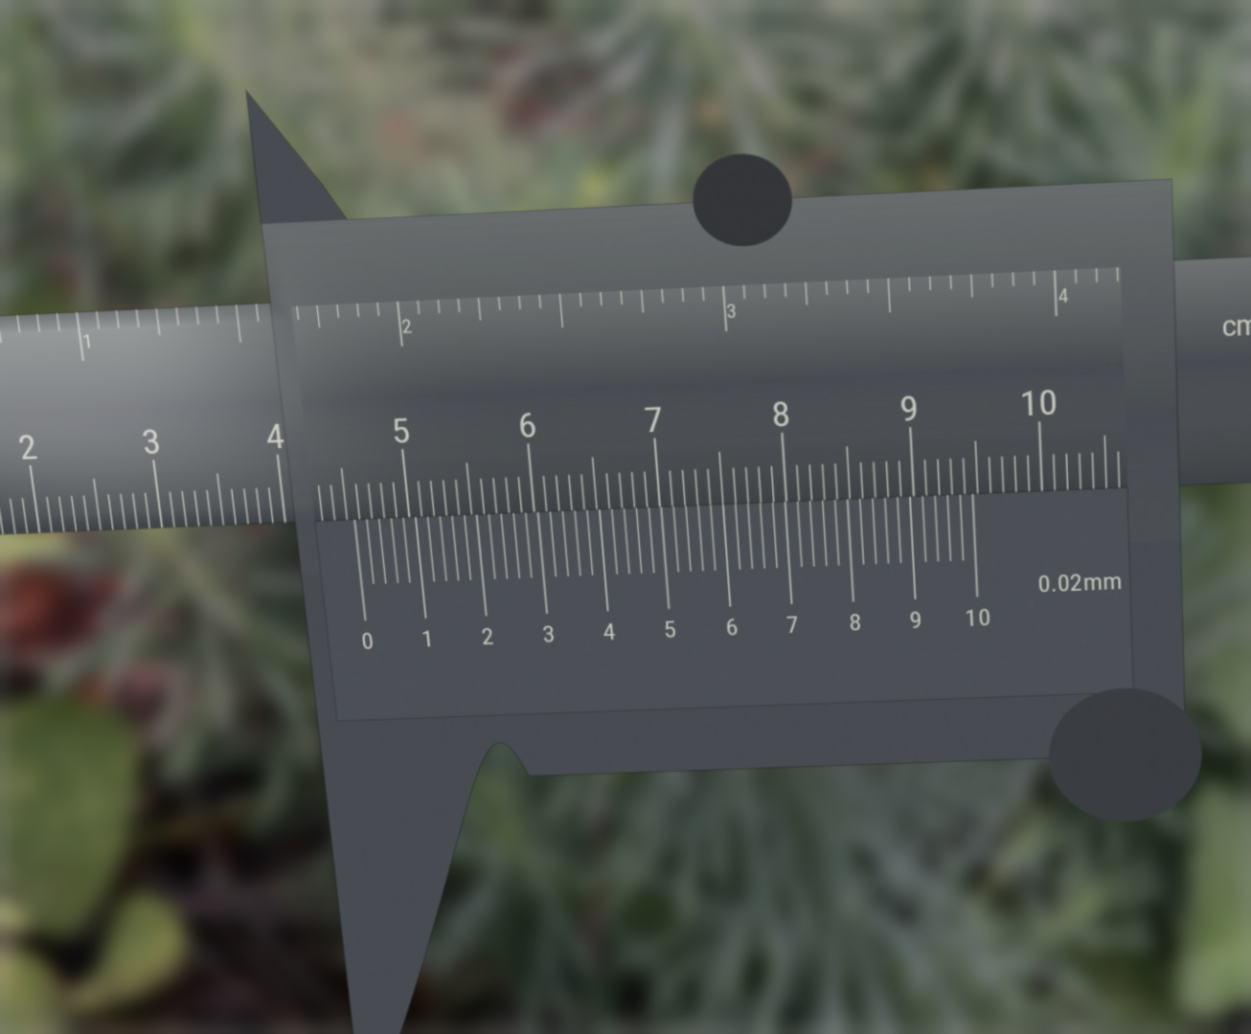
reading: mm 45.6
